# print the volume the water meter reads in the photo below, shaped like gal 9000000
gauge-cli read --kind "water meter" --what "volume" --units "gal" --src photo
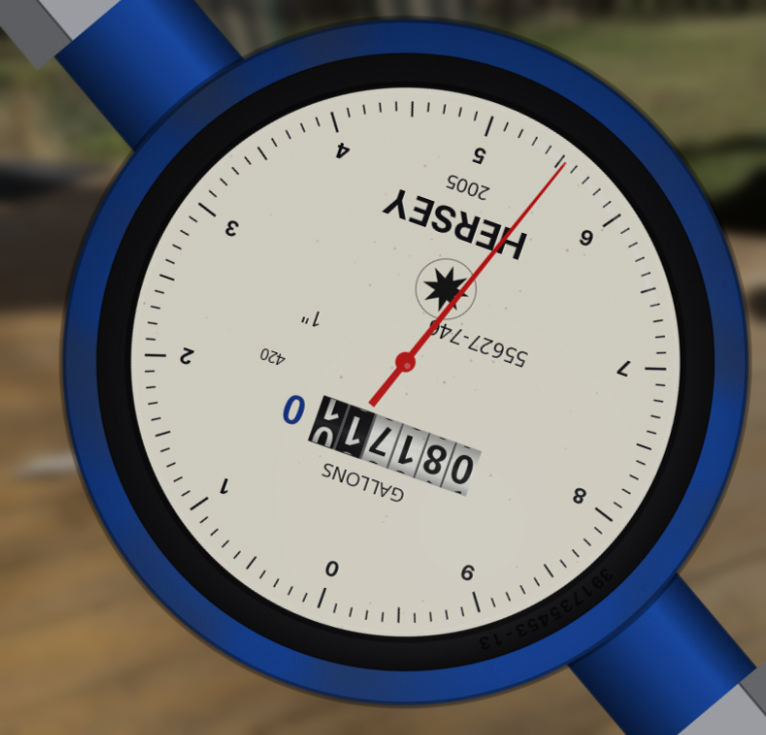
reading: gal 817105.5
